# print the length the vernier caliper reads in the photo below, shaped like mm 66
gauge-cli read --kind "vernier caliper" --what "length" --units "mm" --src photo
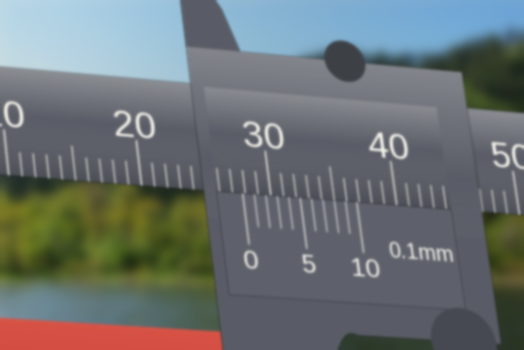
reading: mm 27.8
